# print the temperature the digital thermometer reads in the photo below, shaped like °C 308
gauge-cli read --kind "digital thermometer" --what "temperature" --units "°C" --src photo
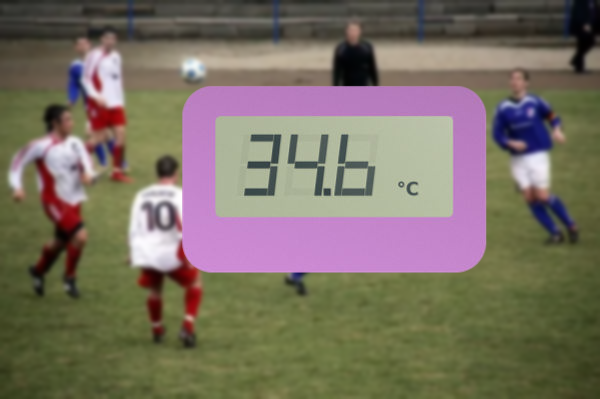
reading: °C 34.6
